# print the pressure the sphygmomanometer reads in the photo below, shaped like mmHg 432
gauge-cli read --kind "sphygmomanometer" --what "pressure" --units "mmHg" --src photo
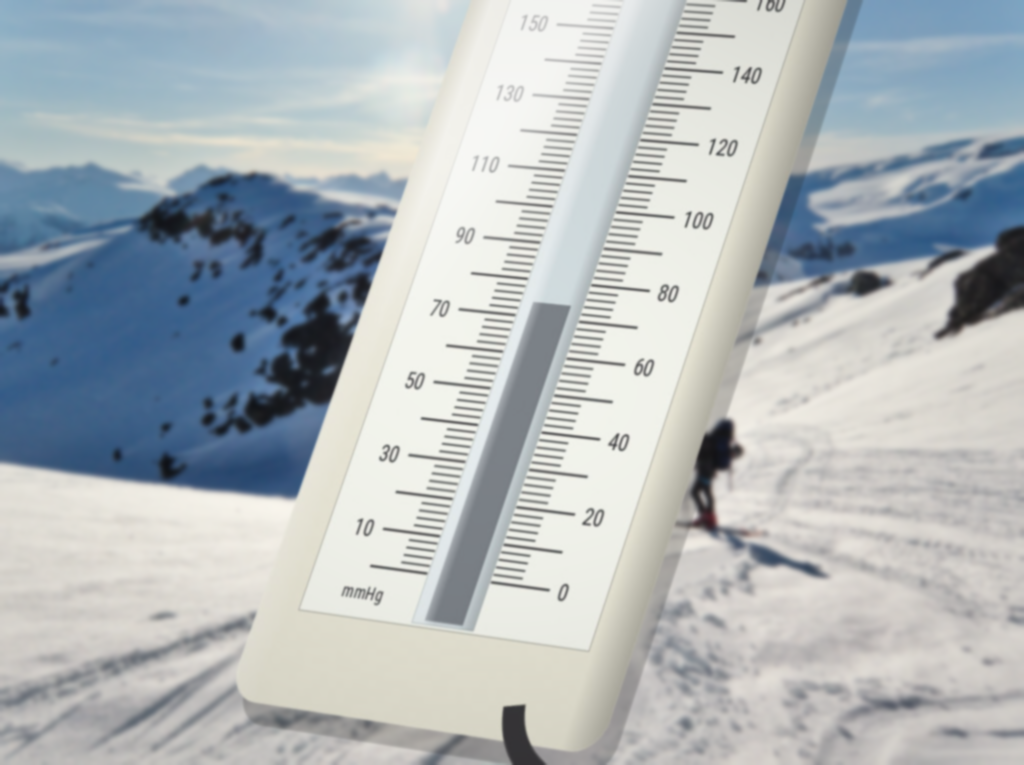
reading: mmHg 74
